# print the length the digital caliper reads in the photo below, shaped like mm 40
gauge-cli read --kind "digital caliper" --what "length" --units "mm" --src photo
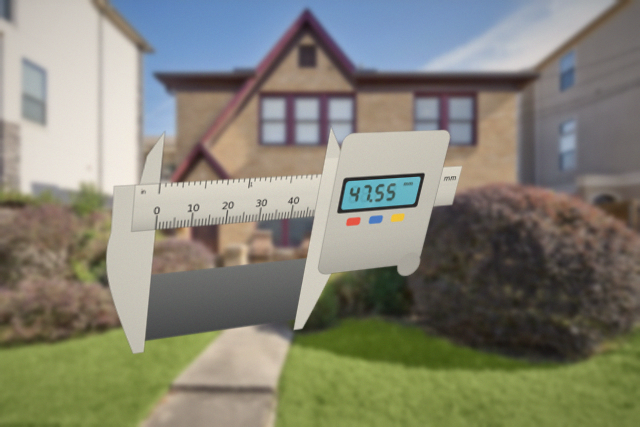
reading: mm 47.55
